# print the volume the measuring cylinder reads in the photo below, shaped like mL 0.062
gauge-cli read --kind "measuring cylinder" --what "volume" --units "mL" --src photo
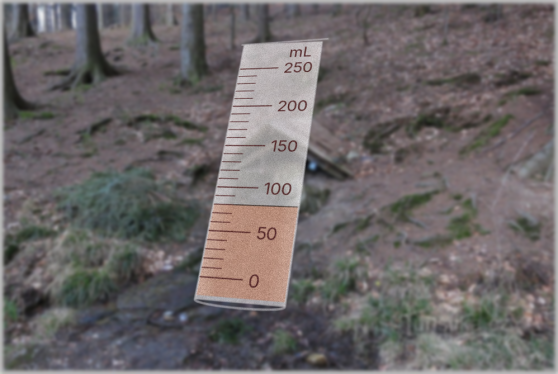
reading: mL 80
